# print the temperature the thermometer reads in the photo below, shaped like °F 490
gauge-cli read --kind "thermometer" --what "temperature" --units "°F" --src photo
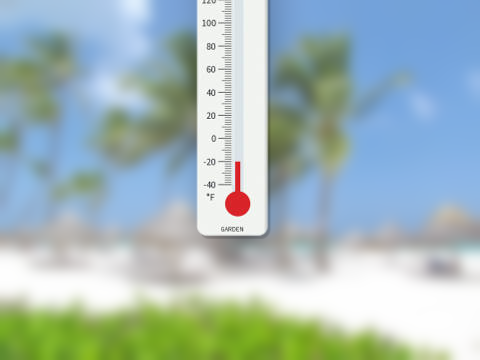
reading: °F -20
